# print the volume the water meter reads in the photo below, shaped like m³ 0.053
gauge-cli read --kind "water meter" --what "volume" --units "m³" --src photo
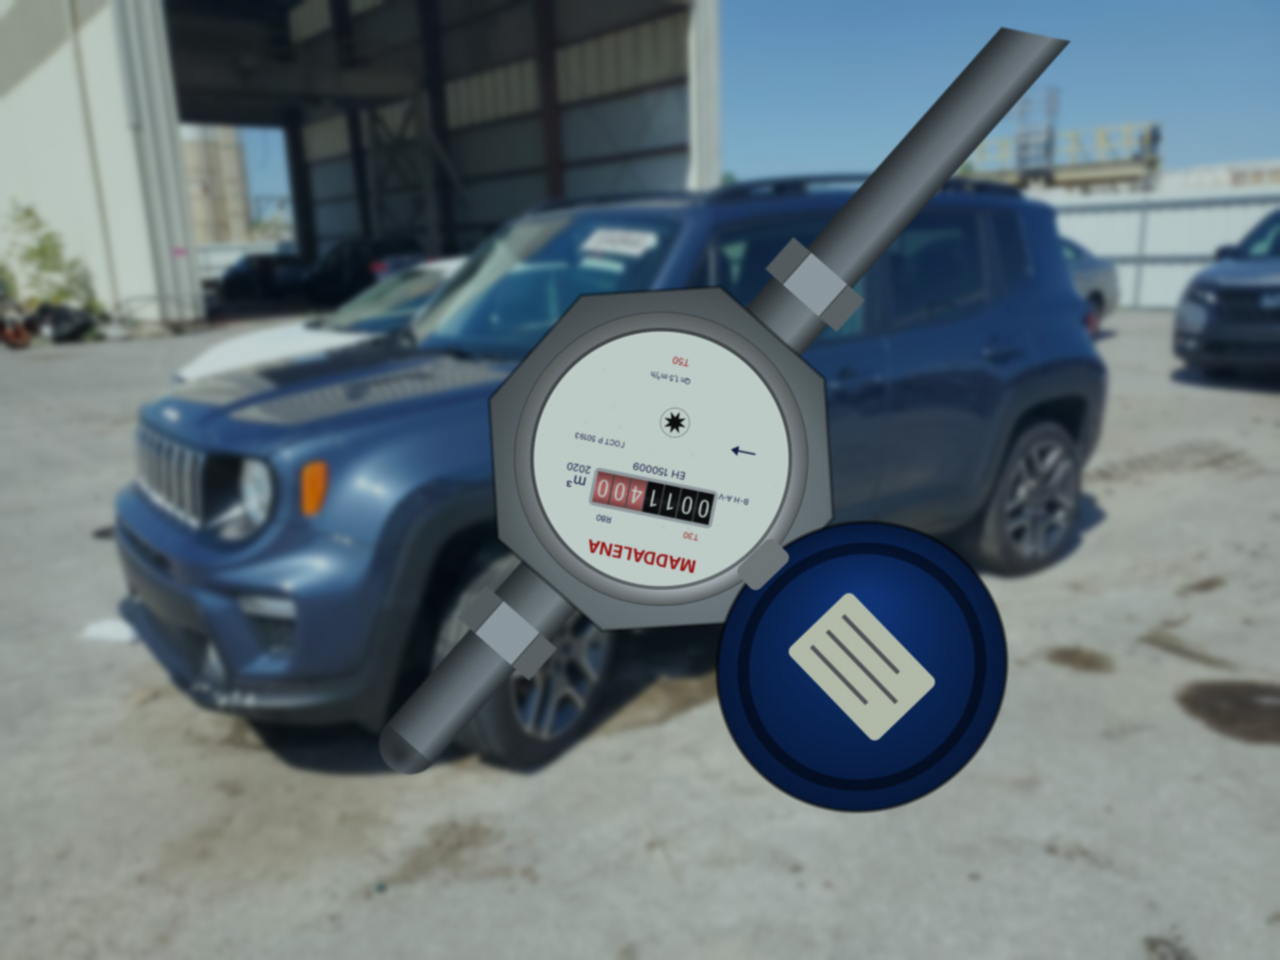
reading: m³ 11.400
